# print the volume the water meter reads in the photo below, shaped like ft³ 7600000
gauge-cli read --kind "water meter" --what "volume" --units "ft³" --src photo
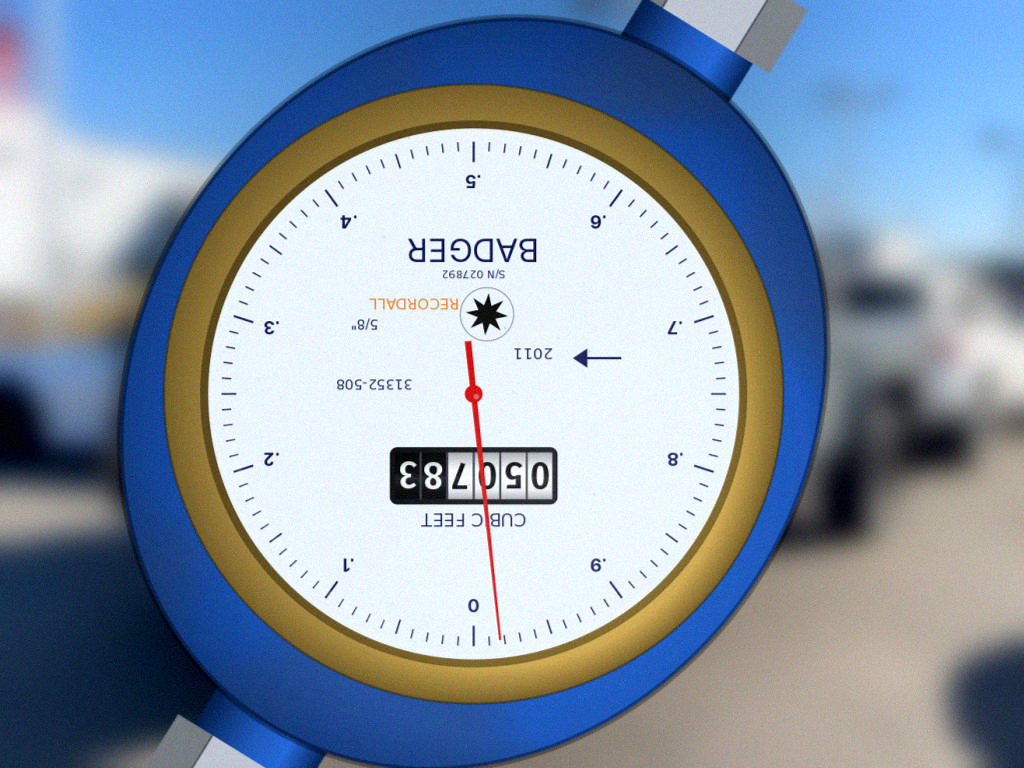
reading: ft³ 50782.98
